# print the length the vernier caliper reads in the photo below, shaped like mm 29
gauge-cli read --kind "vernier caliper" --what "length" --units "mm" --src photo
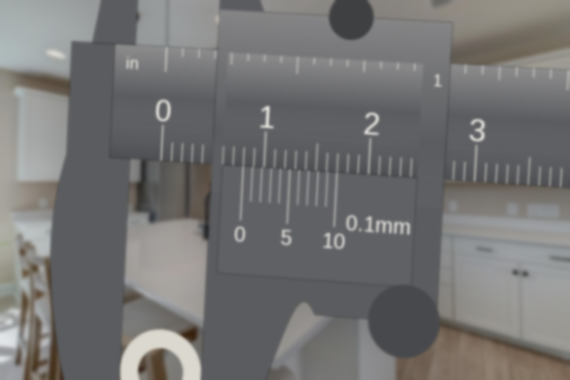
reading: mm 8.0
